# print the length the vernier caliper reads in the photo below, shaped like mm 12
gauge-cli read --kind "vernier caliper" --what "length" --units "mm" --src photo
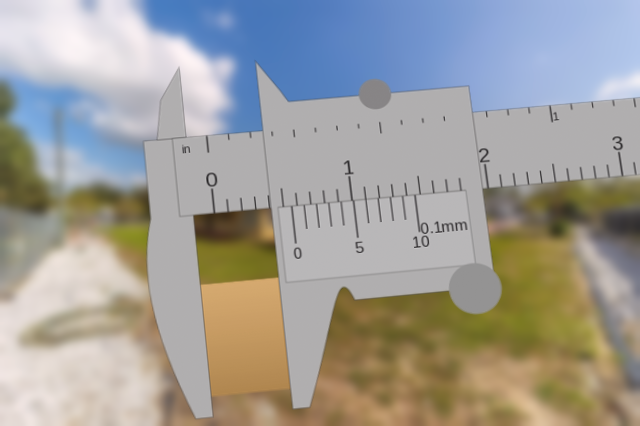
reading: mm 5.6
